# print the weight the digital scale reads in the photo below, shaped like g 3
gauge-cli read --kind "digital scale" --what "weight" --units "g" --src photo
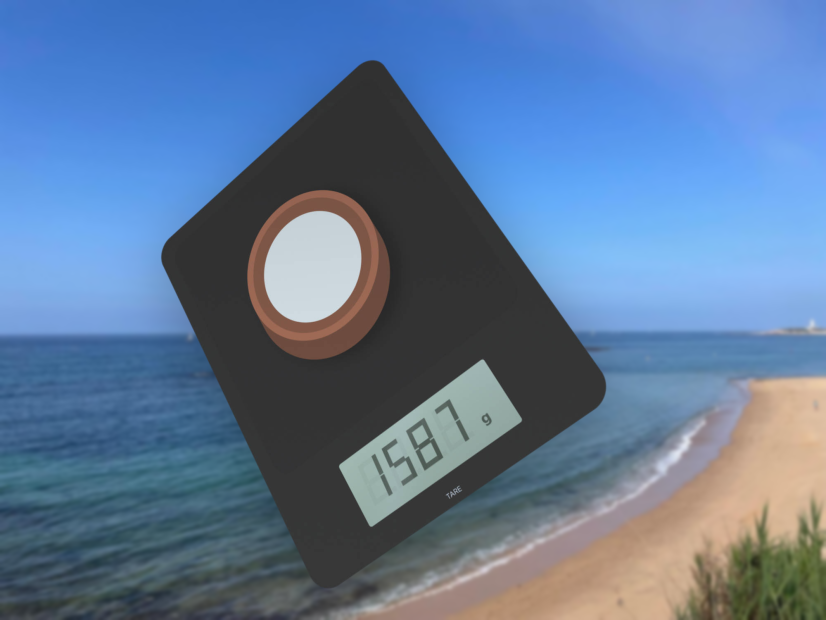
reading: g 1587
